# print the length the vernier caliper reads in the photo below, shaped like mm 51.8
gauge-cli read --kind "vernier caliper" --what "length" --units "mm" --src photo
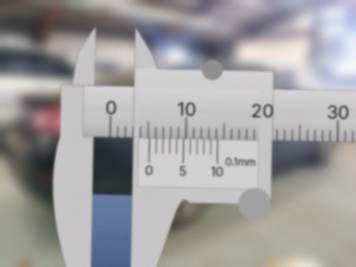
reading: mm 5.2
